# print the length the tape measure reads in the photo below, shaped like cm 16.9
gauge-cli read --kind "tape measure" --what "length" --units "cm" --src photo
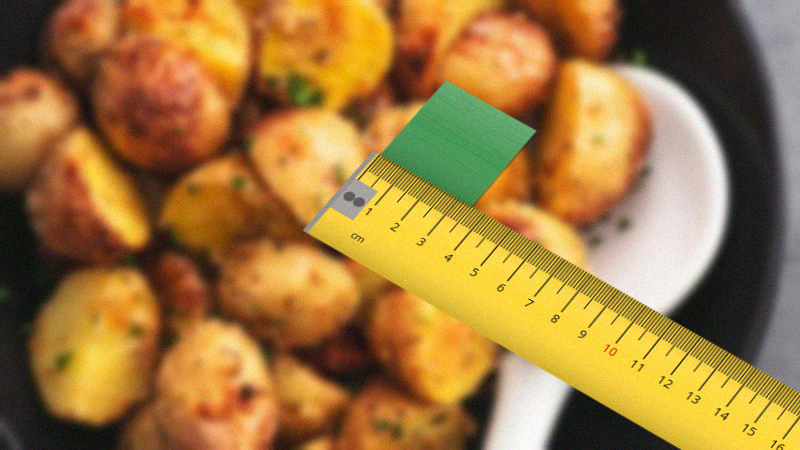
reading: cm 3.5
